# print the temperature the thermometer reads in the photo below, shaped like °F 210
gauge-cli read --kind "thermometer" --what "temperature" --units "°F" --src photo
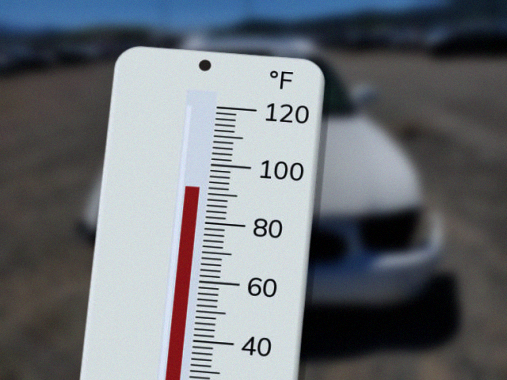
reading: °F 92
